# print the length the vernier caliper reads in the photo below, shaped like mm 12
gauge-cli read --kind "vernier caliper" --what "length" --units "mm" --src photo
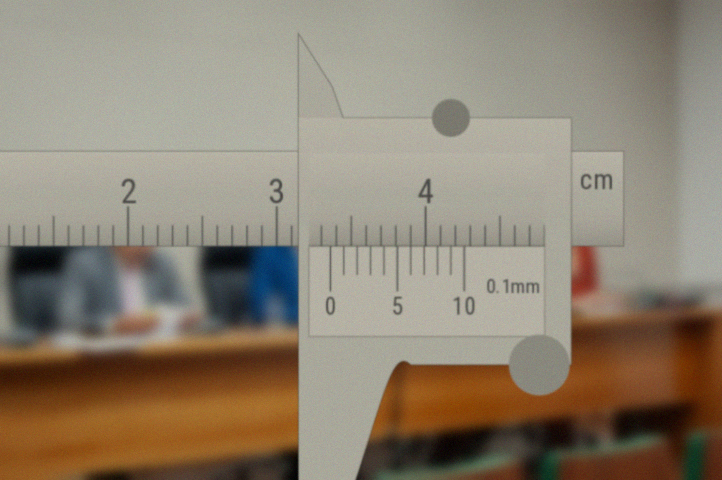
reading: mm 33.6
